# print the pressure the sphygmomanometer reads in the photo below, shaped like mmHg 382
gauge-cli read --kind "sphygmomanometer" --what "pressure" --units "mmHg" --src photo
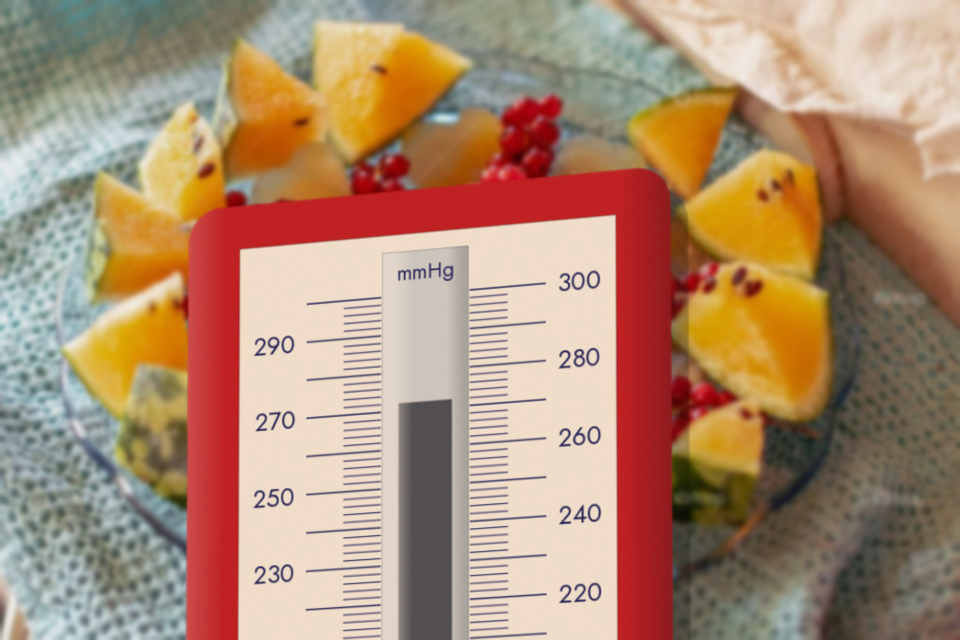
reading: mmHg 272
